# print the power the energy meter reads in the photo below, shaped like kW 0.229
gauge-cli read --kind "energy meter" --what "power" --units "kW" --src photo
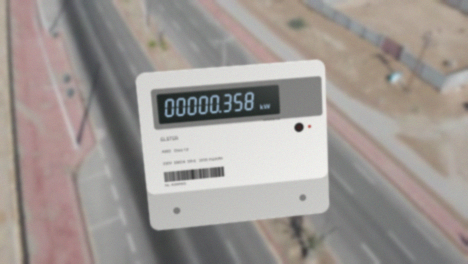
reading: kW 0.358
